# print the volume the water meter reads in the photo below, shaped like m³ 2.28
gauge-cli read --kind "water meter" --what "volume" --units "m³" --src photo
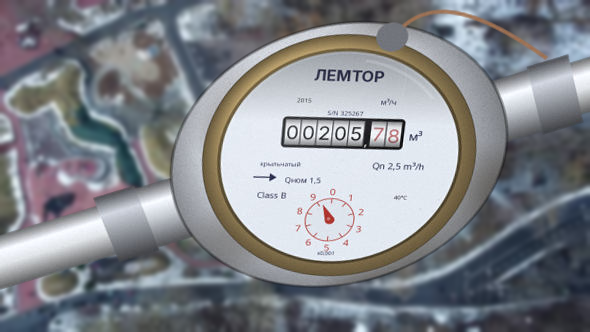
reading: m³ 205.779
